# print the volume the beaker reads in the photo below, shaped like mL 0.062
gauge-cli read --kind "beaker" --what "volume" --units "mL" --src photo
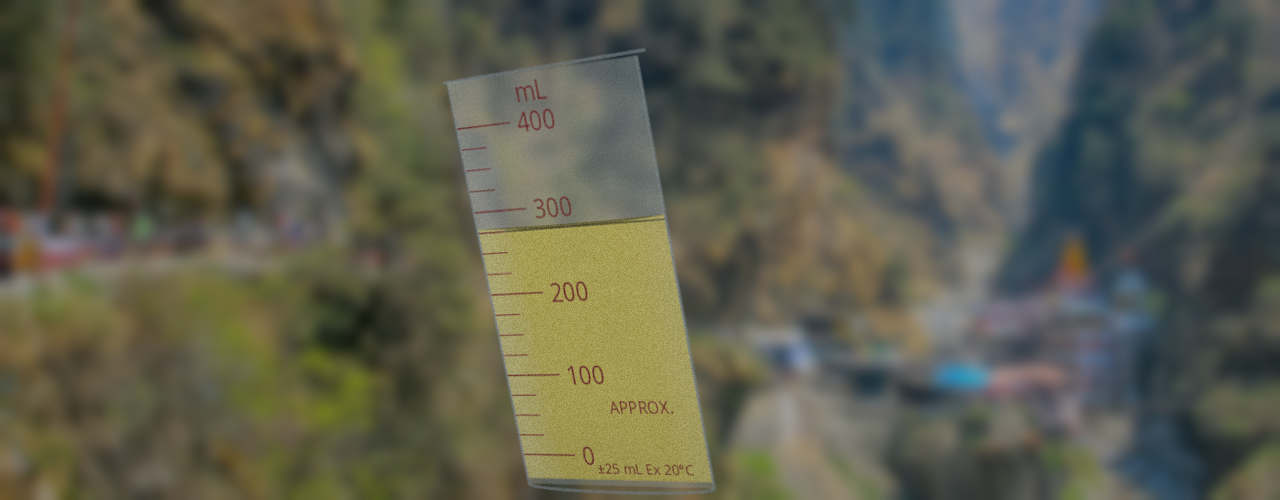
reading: mL 275
